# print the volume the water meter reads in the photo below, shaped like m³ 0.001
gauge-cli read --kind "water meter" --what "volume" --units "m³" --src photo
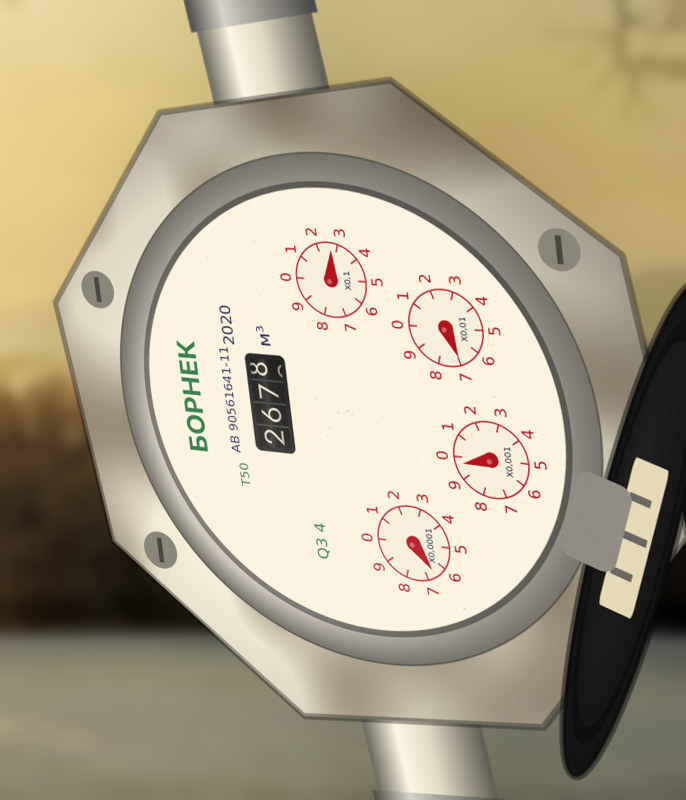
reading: m³ 2678.2696
